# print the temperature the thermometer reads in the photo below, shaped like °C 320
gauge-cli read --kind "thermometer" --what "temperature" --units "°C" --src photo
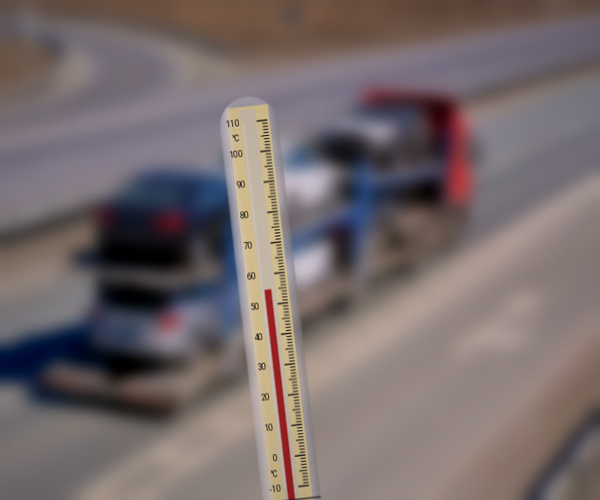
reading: °C 55
